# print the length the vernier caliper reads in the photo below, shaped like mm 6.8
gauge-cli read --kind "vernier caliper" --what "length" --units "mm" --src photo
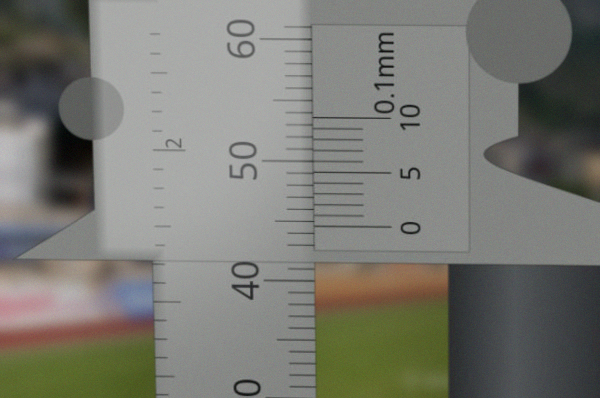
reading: mm 44.6
